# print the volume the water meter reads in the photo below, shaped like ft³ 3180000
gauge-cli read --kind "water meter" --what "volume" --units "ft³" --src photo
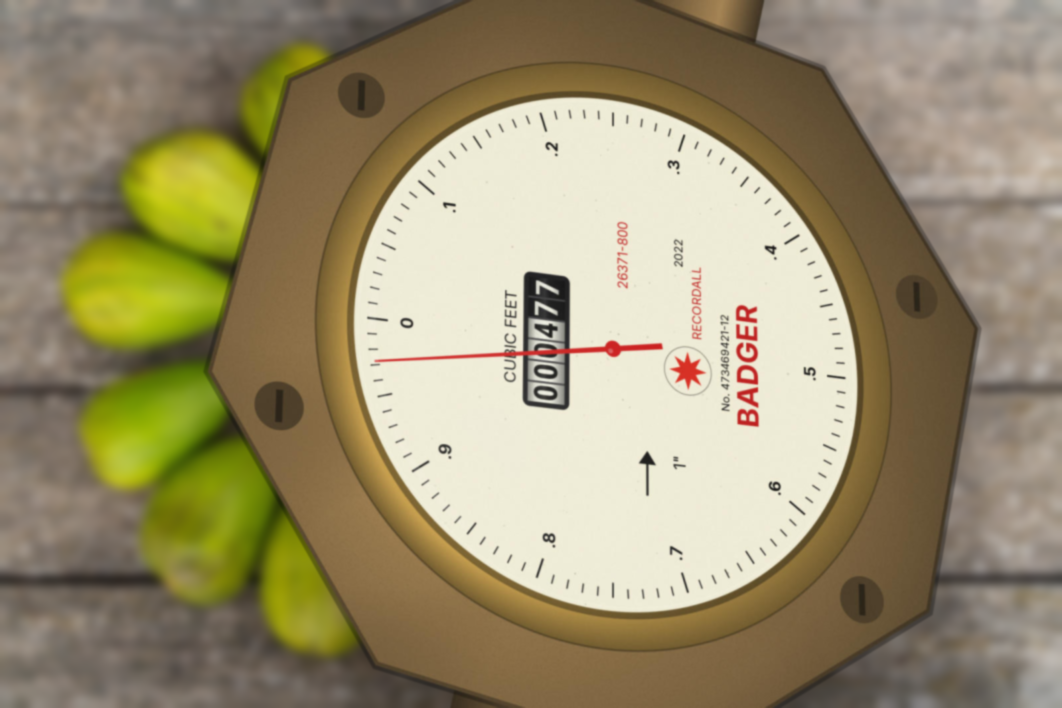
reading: ft³ 476.97
